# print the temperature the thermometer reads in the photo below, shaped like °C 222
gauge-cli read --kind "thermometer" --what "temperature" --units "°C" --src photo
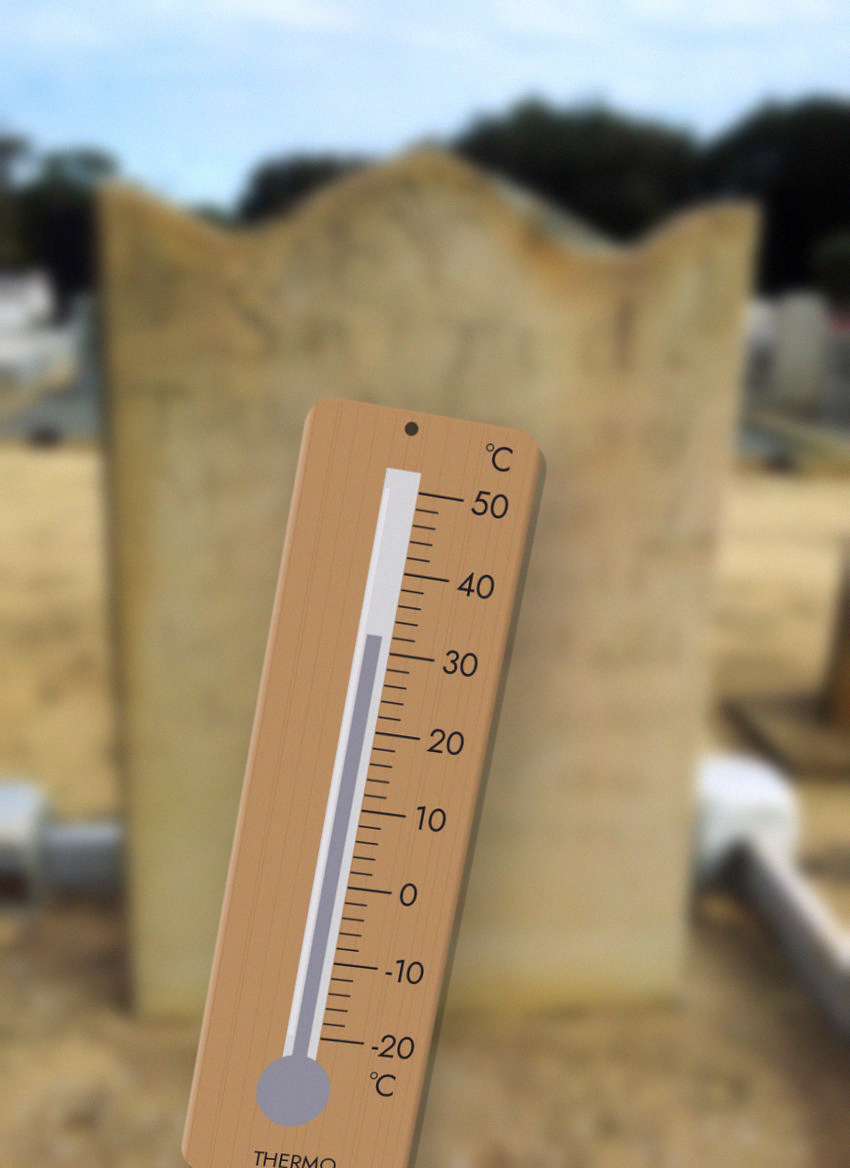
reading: °C 32
